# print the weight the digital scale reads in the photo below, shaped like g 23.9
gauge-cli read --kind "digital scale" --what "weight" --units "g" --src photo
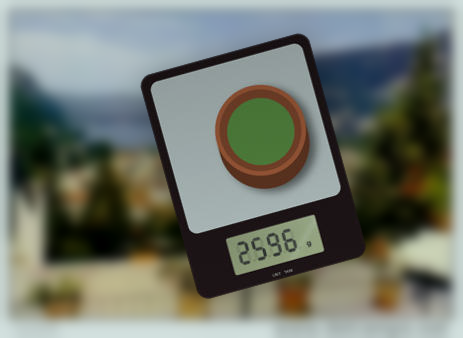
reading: g 2596
